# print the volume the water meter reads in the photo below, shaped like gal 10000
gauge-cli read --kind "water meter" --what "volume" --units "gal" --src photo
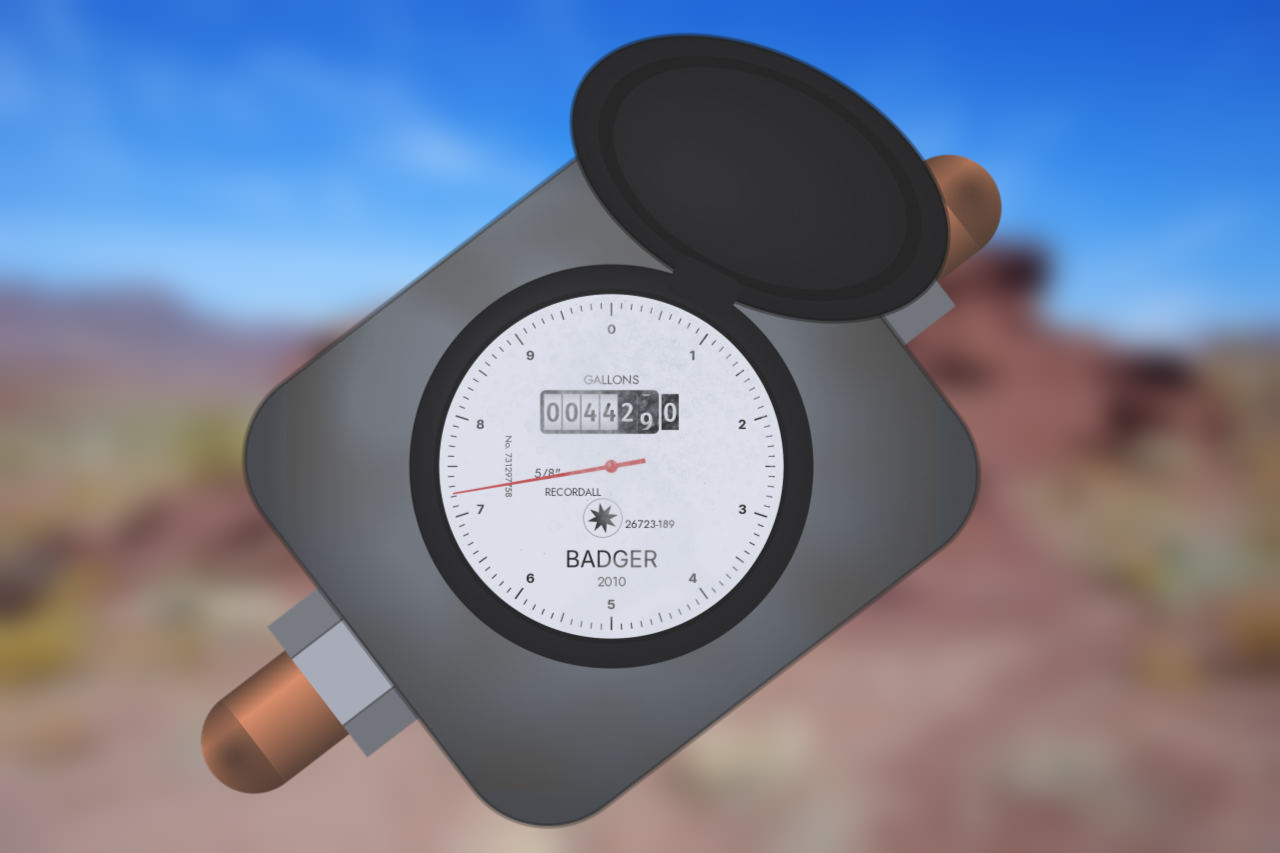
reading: gal 44287.2
